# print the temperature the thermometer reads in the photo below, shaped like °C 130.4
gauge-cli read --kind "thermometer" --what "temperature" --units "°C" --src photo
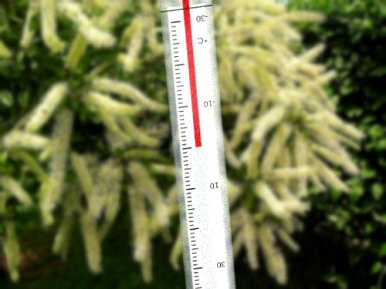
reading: °C 0
